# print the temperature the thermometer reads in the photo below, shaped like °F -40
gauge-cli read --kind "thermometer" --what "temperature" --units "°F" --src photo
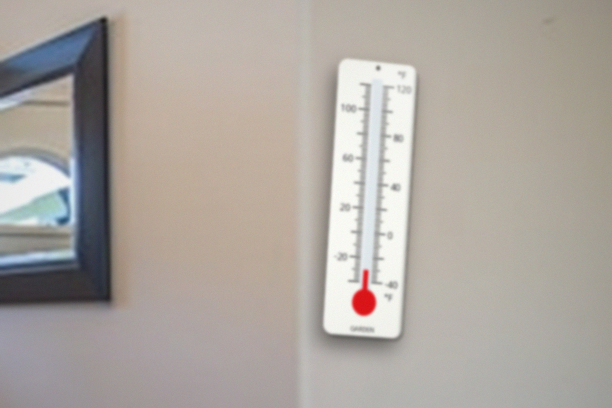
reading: °F -30
